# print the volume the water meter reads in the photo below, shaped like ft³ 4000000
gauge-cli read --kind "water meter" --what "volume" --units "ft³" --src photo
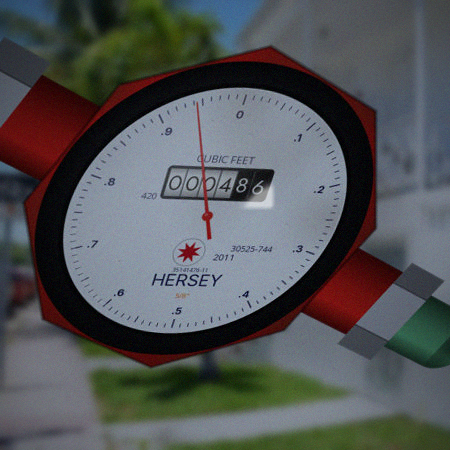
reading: ft³ 485.94
